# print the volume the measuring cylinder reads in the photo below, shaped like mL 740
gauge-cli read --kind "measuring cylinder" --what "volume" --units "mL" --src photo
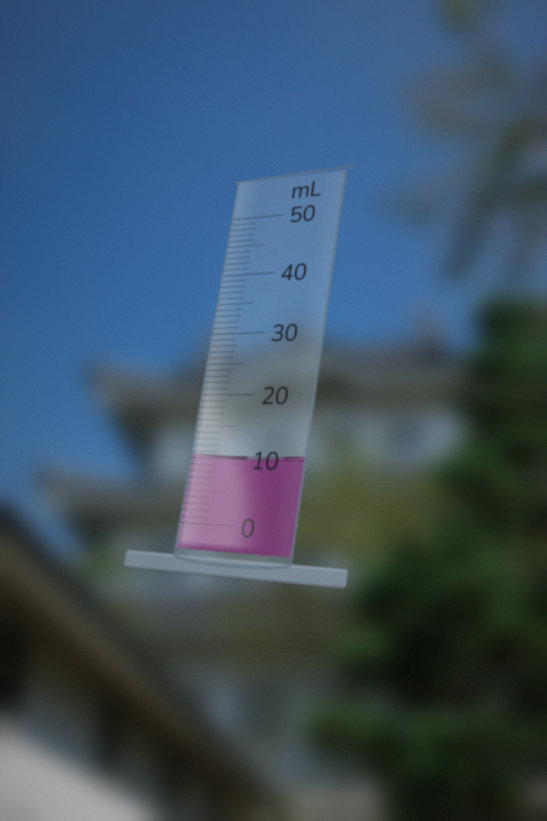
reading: mL 10
